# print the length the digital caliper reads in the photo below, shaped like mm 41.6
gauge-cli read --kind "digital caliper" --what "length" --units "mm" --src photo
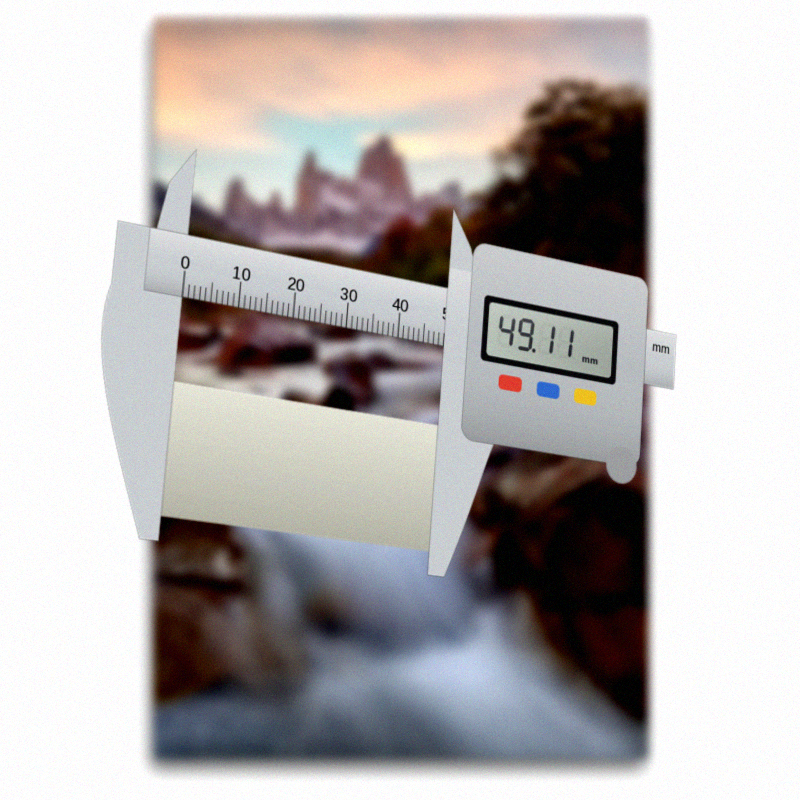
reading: mm 49.11
